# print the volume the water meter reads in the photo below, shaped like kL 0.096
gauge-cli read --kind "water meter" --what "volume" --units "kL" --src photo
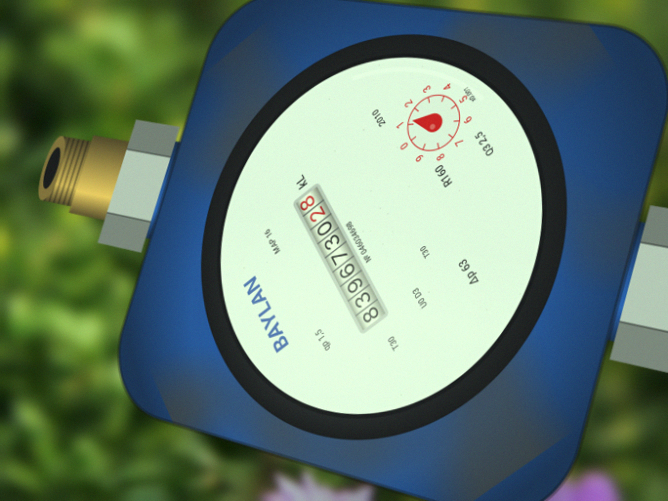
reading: kL 8396730.281
